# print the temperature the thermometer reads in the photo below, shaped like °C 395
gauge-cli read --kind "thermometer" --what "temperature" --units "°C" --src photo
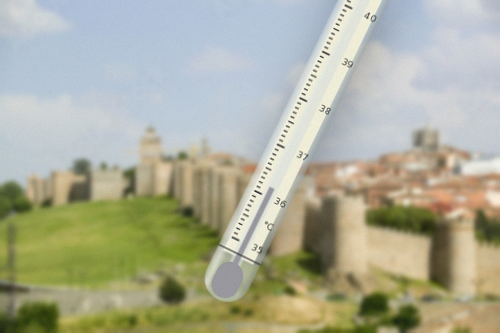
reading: °C 36.2
